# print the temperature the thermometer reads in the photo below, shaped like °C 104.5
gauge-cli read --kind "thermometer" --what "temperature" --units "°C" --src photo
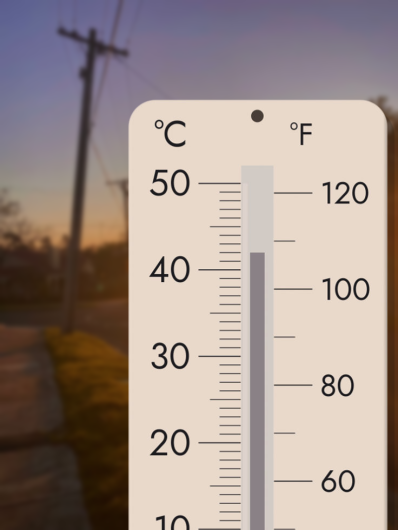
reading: °C 42
